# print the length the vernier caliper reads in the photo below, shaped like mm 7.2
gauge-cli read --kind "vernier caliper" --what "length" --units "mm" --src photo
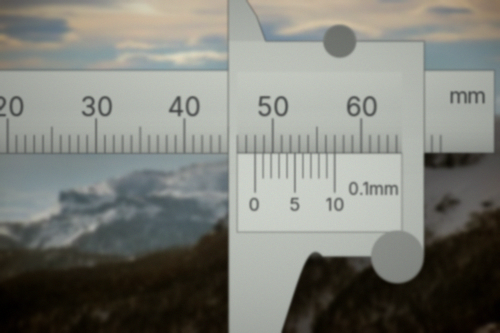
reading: mm 48.0
